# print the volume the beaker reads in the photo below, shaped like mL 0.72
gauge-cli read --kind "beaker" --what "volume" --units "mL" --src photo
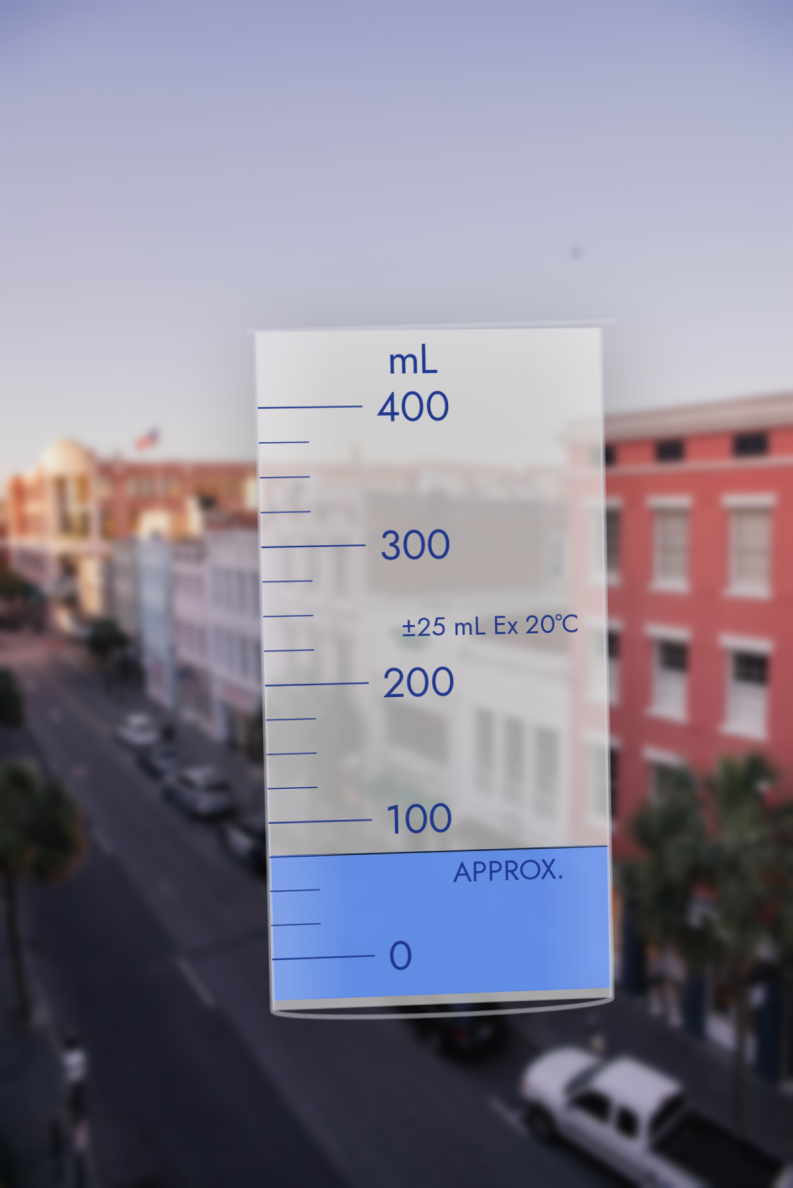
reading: mL 75
